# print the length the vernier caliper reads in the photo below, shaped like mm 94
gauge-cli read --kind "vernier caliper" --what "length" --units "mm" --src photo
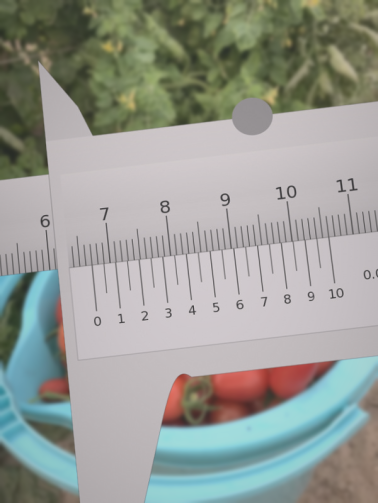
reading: mm 67.0
